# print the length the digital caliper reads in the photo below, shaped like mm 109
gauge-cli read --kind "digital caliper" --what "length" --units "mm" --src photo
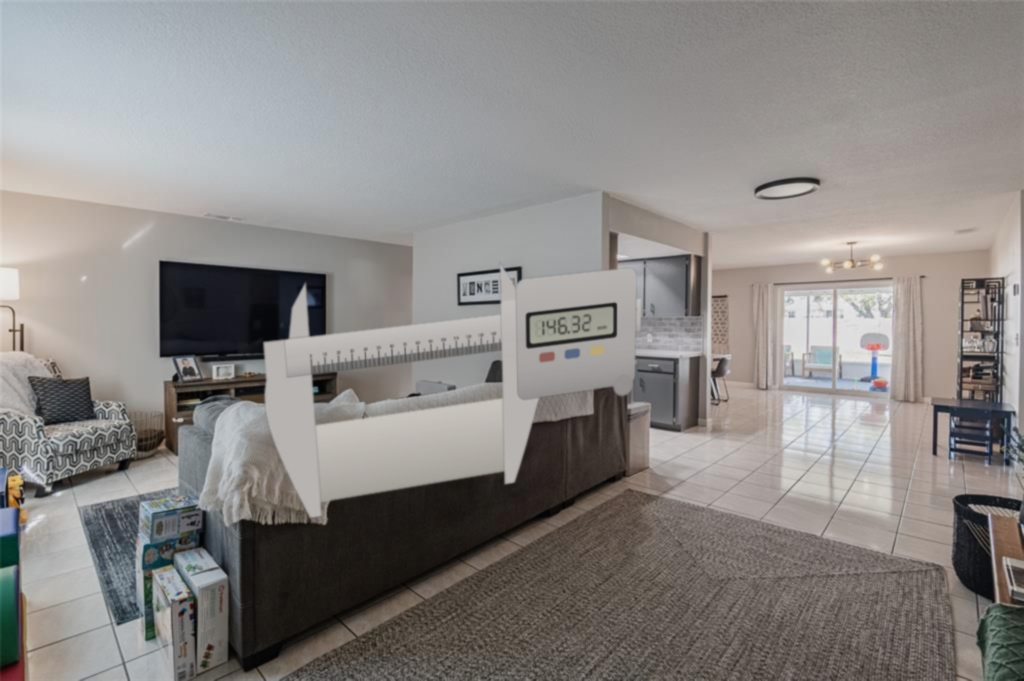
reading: mm 146.32
